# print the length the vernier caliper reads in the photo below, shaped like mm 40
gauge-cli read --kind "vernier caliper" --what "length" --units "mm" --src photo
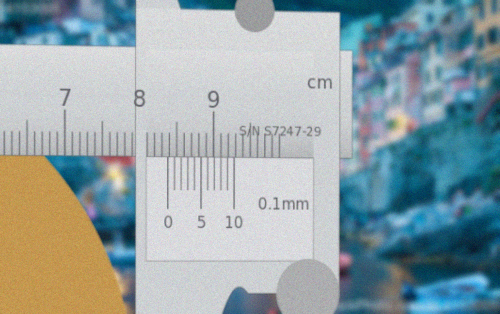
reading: mm 83.8
